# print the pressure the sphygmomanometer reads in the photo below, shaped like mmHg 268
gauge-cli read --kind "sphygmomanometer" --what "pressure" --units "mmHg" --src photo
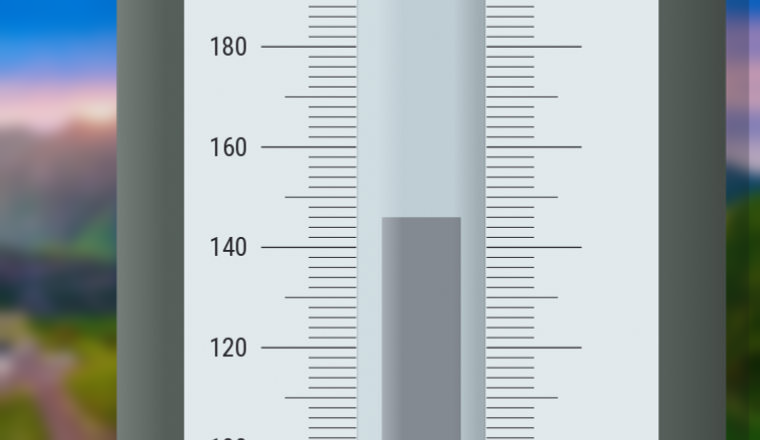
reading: mmHg 146
